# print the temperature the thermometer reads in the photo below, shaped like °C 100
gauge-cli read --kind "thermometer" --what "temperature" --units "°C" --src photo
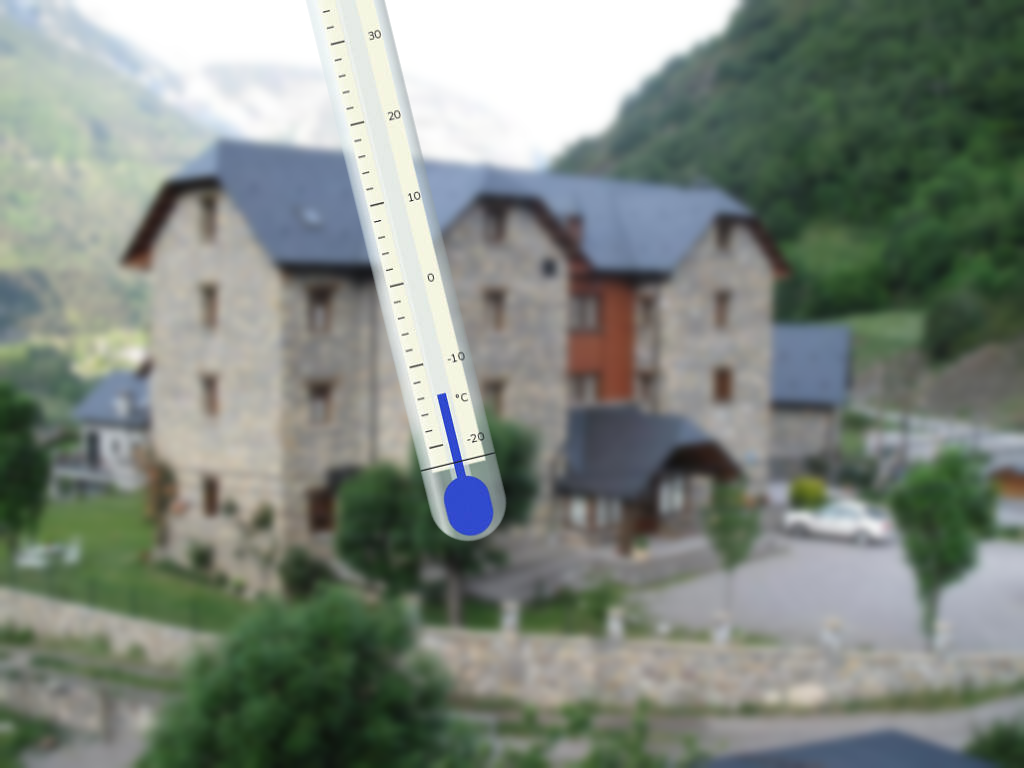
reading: °C -14
